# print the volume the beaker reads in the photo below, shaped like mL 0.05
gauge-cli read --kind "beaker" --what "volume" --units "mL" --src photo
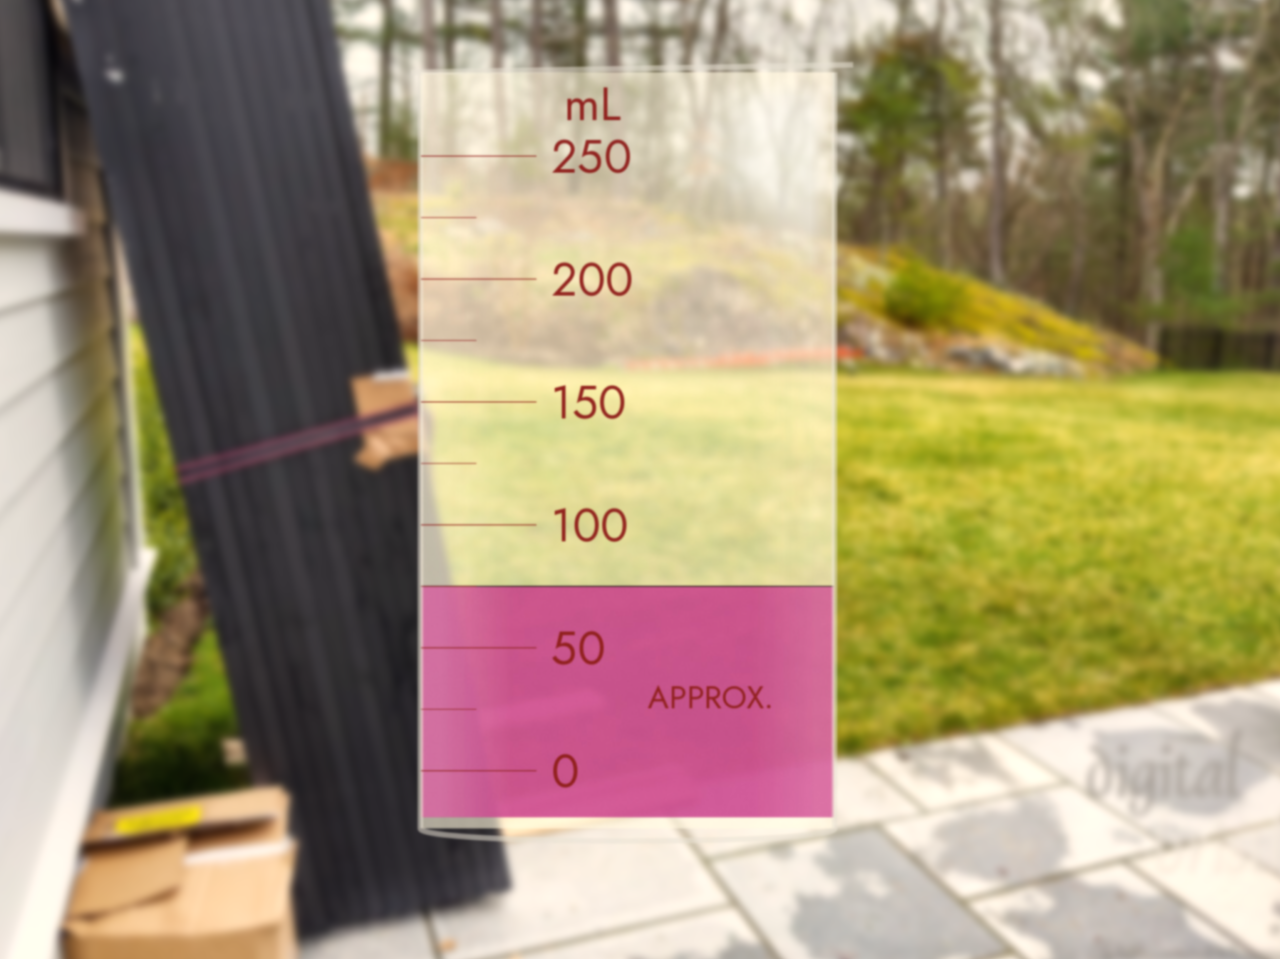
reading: mL 75
